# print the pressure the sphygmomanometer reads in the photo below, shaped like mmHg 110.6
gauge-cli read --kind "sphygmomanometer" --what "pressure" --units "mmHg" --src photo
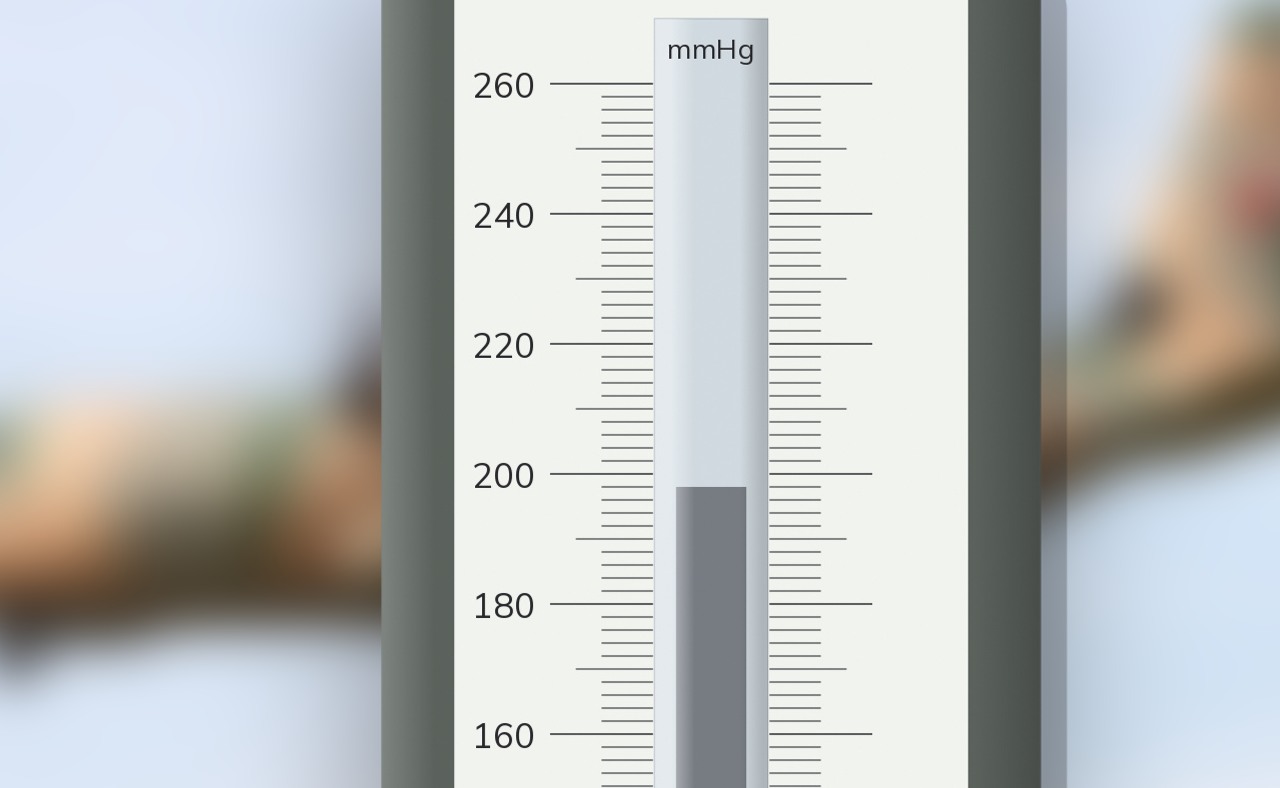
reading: mmHg 198
